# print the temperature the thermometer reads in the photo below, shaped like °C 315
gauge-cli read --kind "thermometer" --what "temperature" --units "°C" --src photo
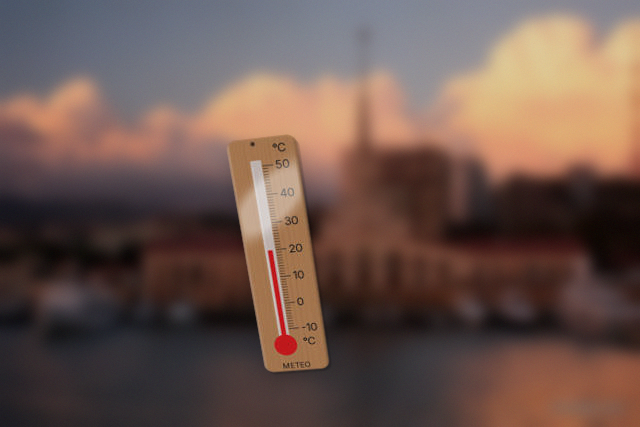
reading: °C 20
